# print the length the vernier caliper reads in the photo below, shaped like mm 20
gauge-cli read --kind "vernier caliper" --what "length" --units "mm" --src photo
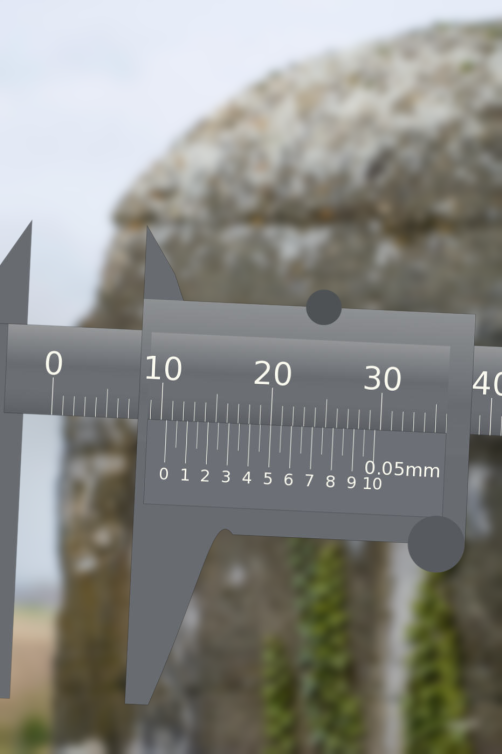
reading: mm 10.5
